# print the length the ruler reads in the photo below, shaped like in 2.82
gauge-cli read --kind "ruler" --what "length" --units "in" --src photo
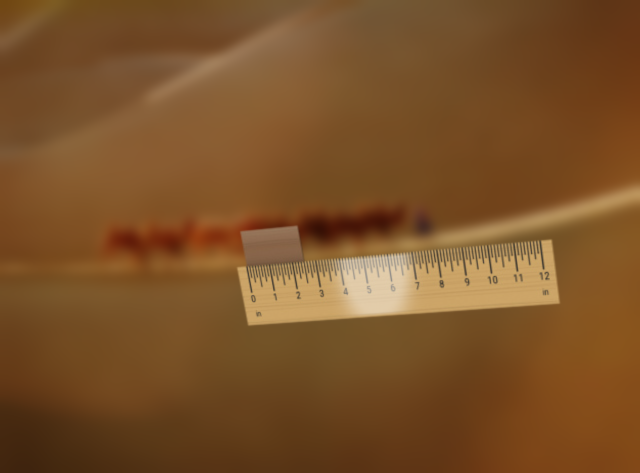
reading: in 2.5
